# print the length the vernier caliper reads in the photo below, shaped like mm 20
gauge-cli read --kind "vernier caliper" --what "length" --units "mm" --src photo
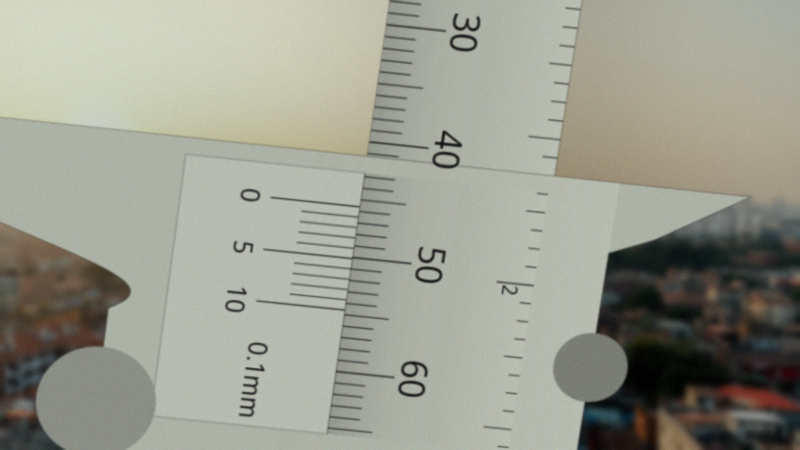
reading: mm 45.6
